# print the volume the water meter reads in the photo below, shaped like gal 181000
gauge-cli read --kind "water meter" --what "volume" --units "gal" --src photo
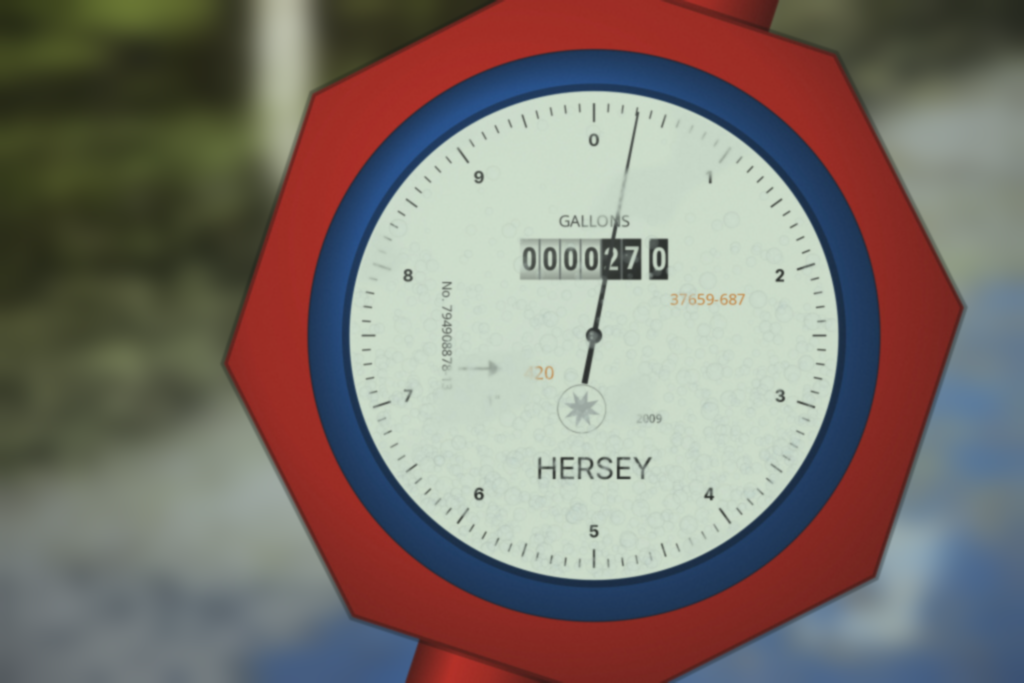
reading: gal 270.3
